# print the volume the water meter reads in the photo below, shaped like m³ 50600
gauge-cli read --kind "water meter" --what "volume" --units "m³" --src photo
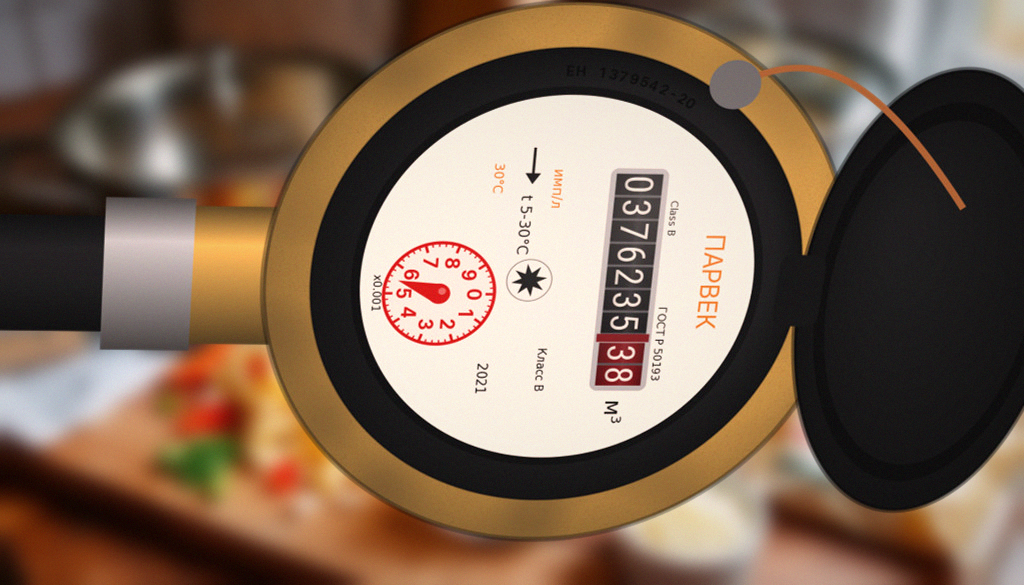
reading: m³ 376235.385
